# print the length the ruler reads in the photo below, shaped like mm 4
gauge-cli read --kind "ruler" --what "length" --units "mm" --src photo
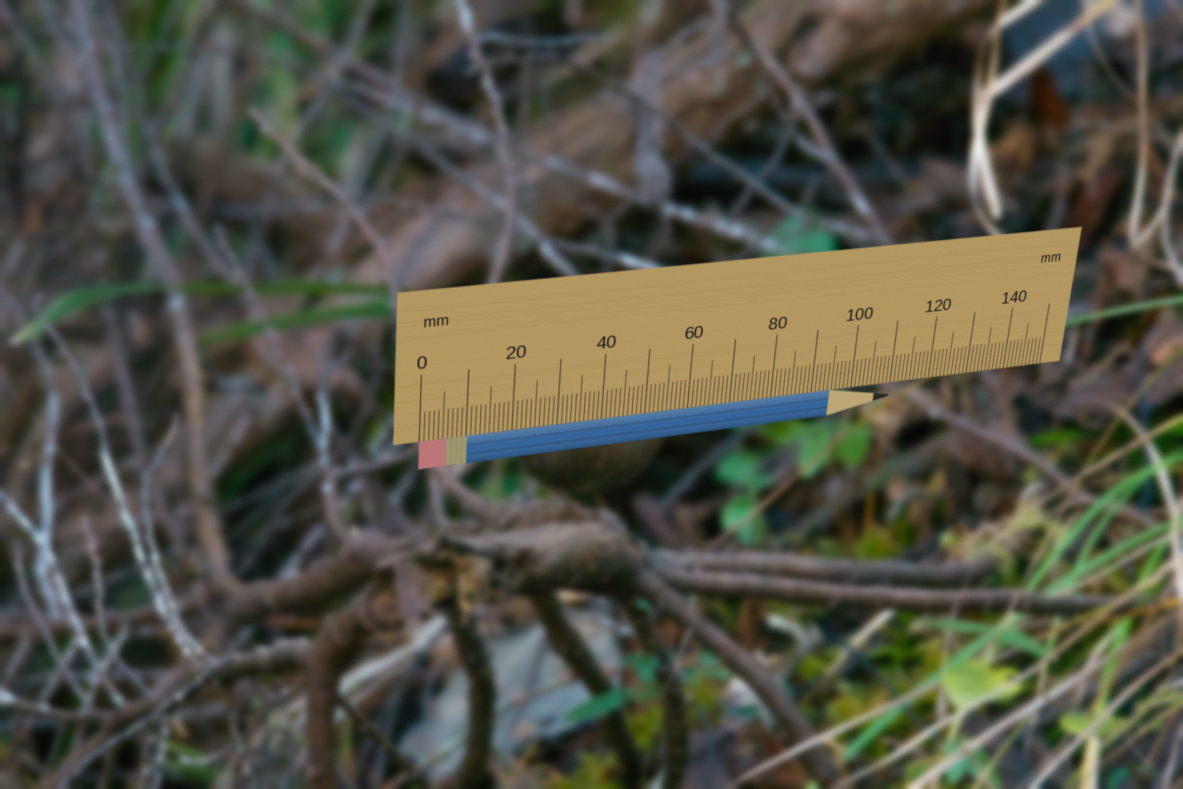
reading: mm 110
